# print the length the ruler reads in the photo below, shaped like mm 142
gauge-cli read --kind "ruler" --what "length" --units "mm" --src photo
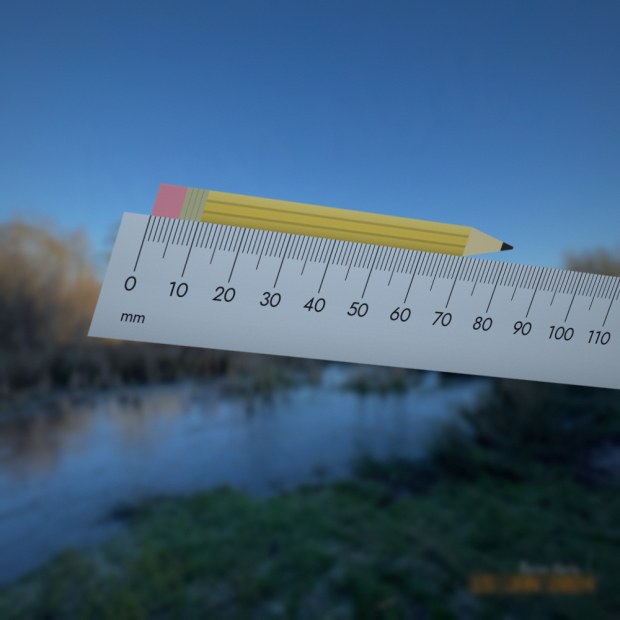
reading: mm 81
